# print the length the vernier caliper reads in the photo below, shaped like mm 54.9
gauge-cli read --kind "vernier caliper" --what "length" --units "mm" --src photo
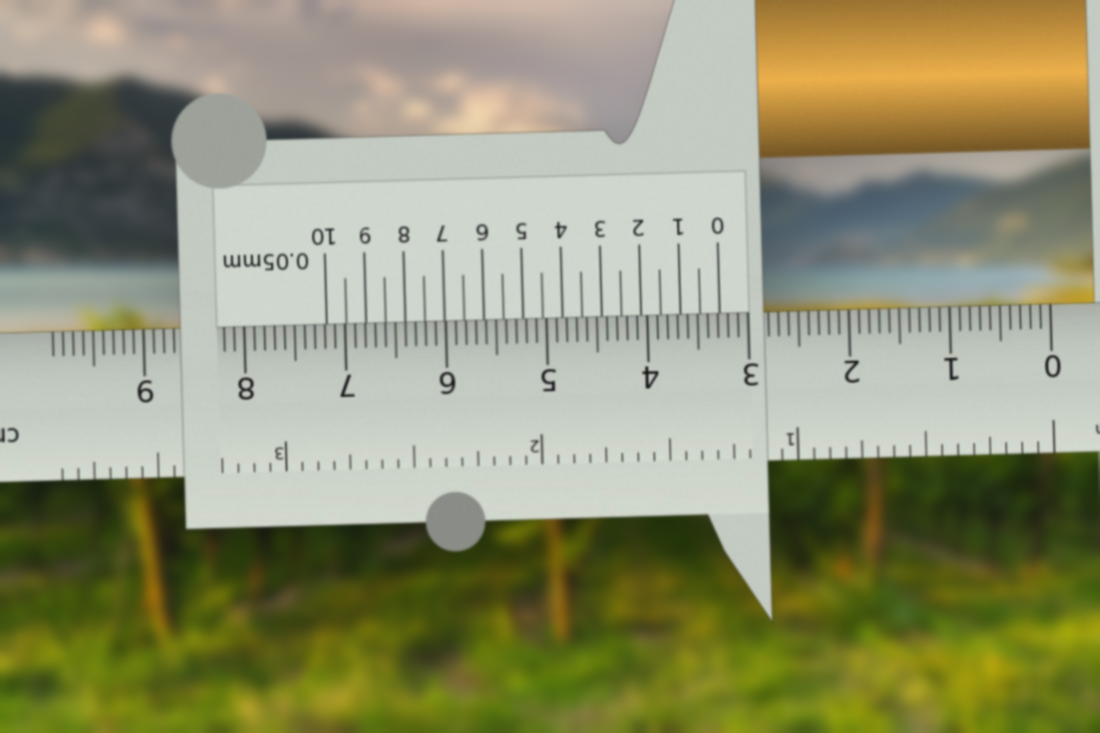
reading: mm 32.8
